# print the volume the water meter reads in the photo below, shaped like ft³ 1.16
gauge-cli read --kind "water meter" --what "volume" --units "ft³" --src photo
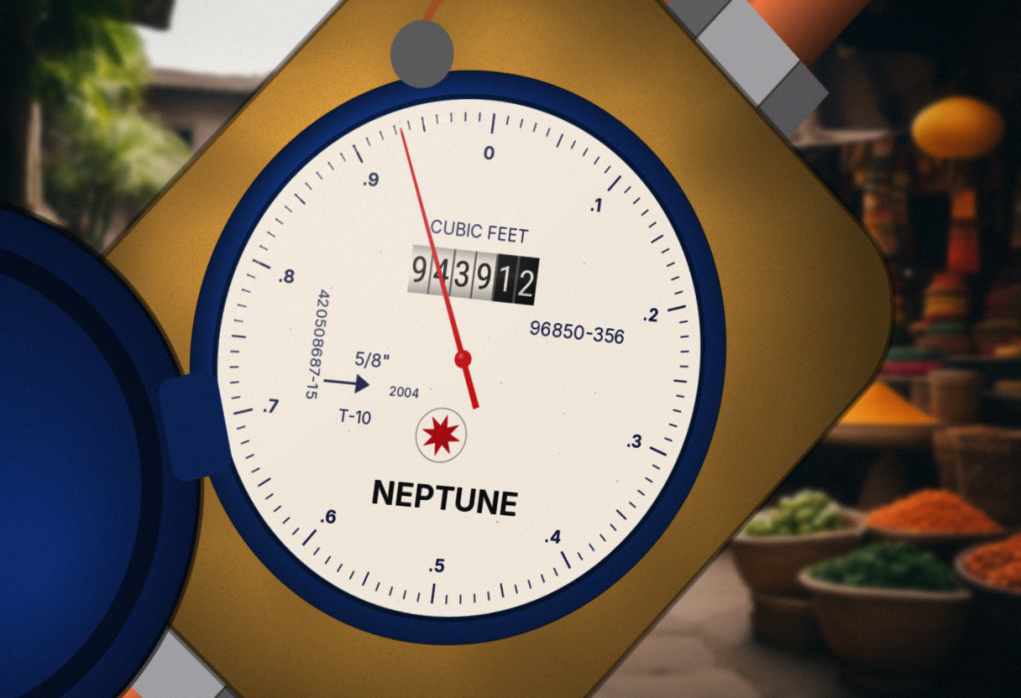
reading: ft³ 943911.93
